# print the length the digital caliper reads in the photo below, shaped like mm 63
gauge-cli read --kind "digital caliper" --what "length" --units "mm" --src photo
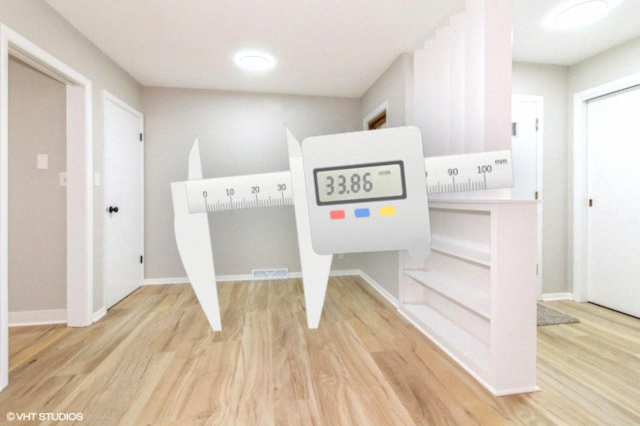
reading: mm 33.86
